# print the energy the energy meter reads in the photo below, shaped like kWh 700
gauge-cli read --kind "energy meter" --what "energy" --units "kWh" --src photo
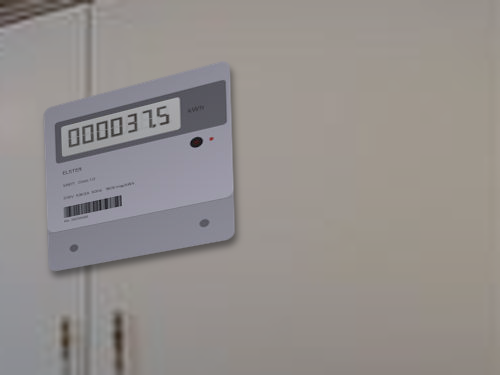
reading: kWh 37.5
